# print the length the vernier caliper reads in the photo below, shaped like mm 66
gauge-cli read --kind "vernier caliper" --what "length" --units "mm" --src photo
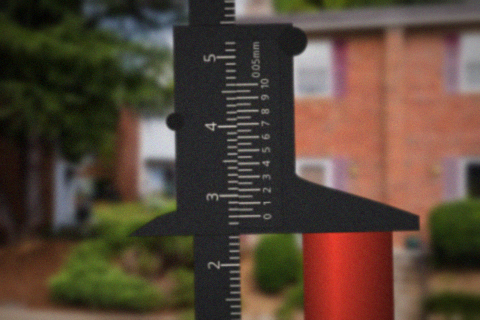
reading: mm 27.0
